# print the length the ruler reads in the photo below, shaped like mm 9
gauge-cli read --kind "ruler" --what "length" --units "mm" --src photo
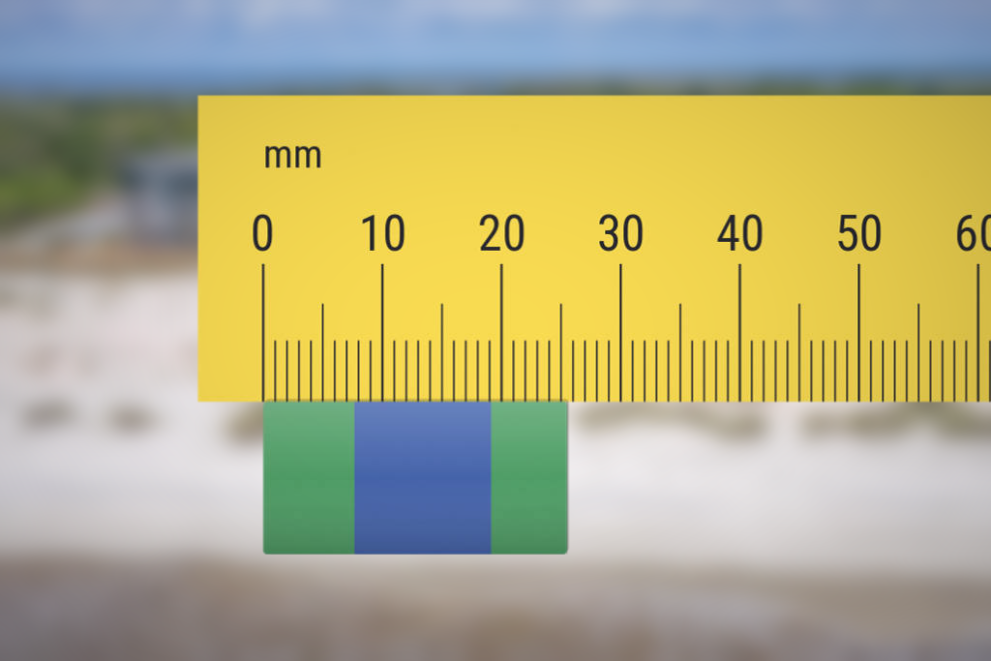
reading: mm 25.5
